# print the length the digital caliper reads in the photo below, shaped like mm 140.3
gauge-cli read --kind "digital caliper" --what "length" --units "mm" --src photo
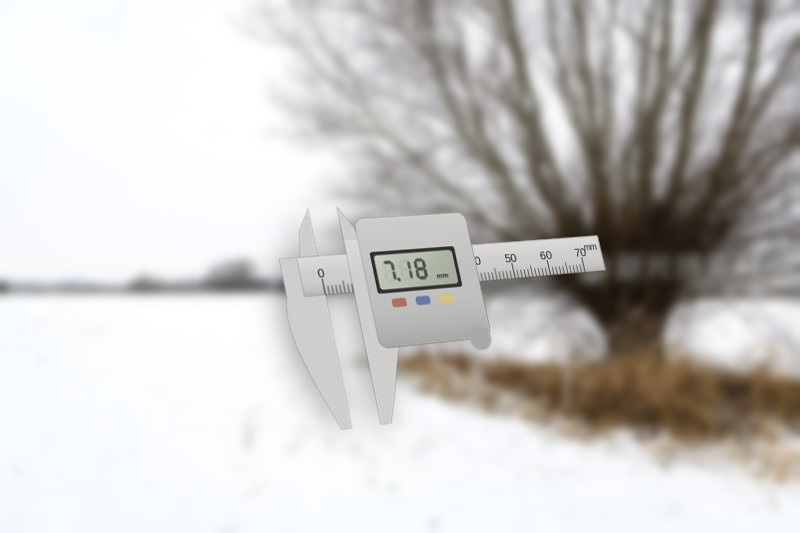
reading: mm 7.18
